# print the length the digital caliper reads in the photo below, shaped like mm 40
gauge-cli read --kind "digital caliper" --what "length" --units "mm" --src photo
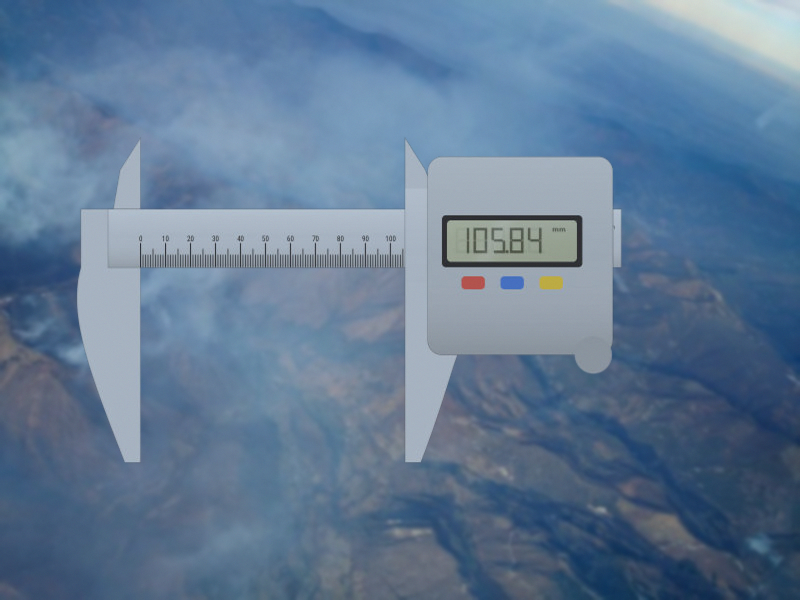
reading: mm 105.84
